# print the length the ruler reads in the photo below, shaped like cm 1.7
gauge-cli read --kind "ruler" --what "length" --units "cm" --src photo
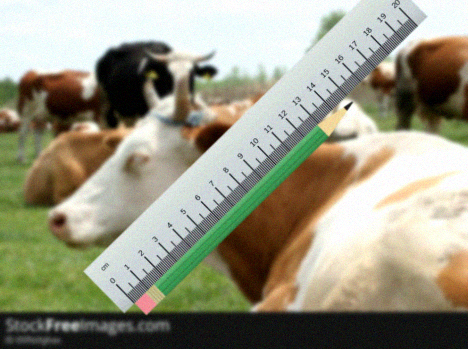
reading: cm 15
